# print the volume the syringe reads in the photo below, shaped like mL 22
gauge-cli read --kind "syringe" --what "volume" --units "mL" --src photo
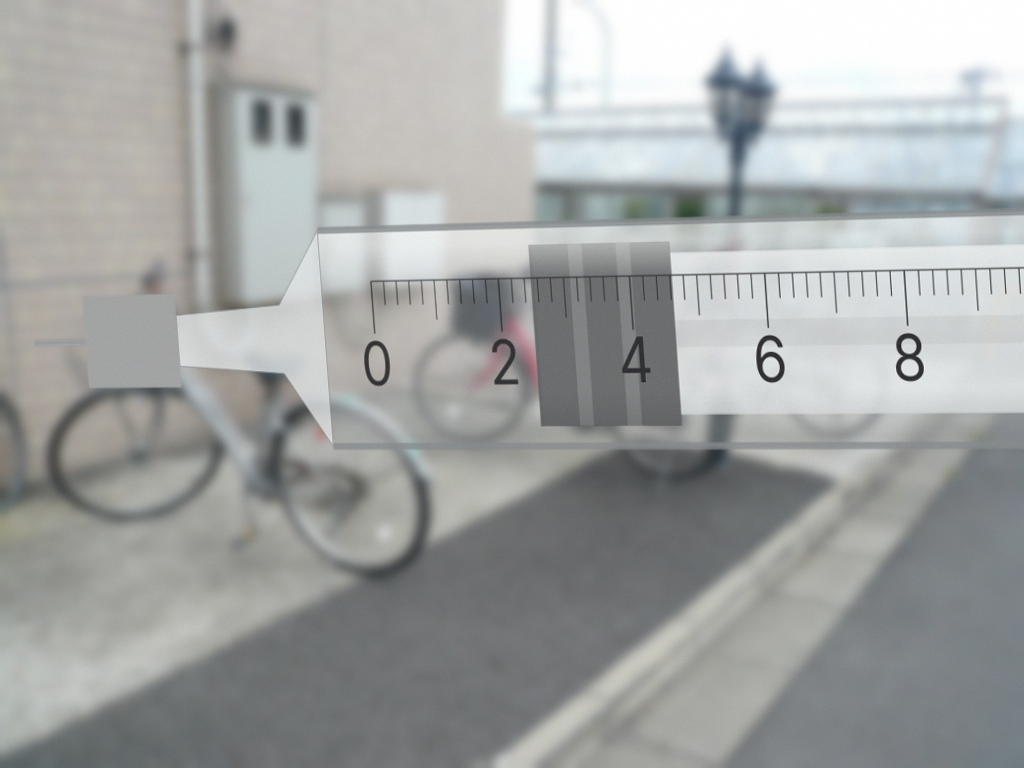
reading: mL 2.5
